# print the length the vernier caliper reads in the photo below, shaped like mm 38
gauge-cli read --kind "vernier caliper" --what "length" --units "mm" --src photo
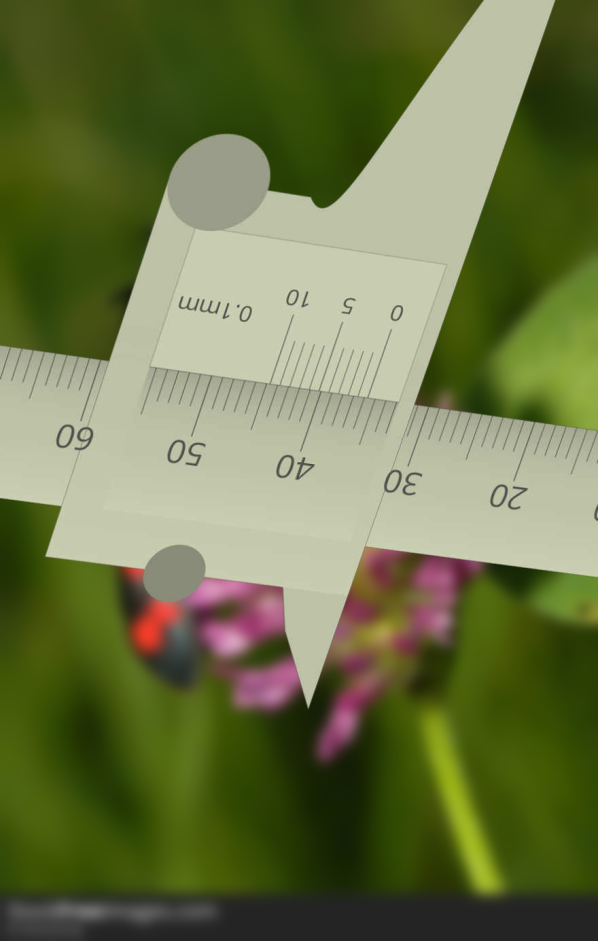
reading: mm 35.7
